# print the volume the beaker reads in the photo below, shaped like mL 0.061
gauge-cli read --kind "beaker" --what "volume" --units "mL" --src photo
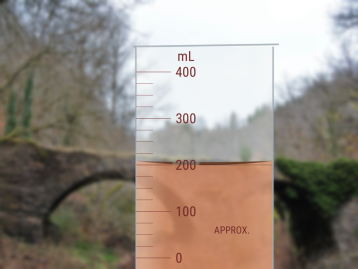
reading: mL 200
